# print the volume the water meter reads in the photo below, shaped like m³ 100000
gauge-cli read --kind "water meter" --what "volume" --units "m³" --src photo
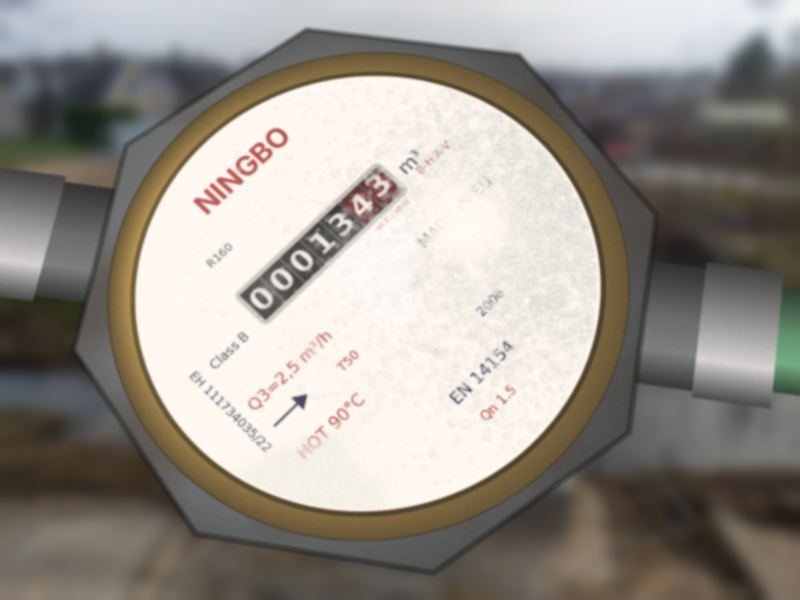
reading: m³ 13.43
